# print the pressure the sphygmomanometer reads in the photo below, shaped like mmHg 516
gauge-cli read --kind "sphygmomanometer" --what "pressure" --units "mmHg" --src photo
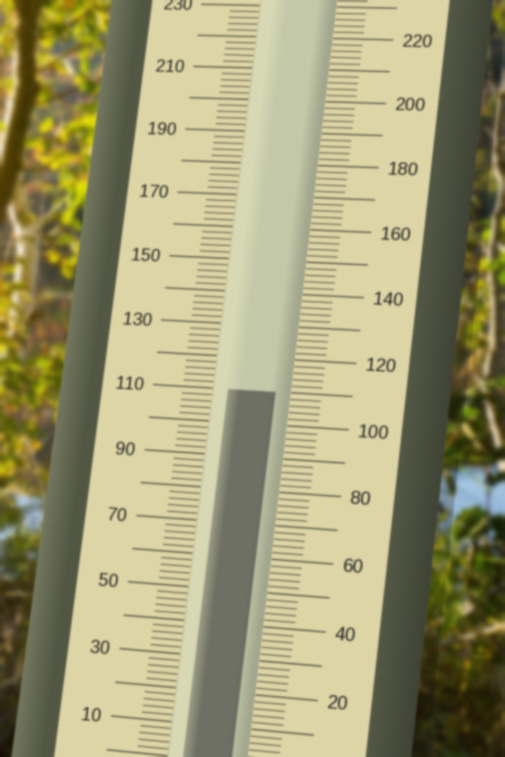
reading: mmHg 110
